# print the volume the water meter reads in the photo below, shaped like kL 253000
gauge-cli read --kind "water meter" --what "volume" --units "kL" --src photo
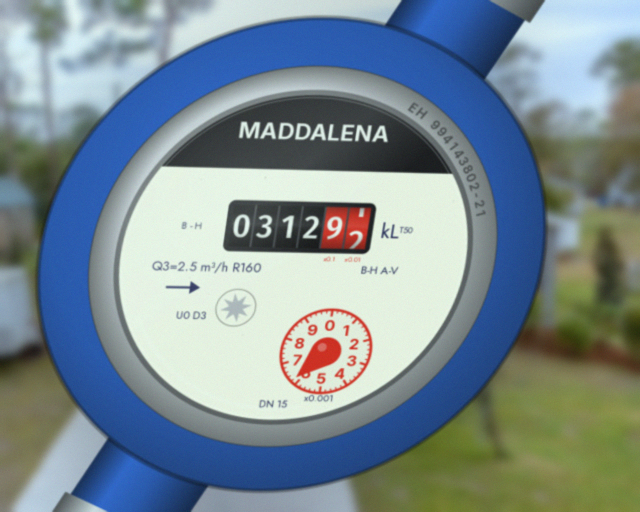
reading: kL 312.916
